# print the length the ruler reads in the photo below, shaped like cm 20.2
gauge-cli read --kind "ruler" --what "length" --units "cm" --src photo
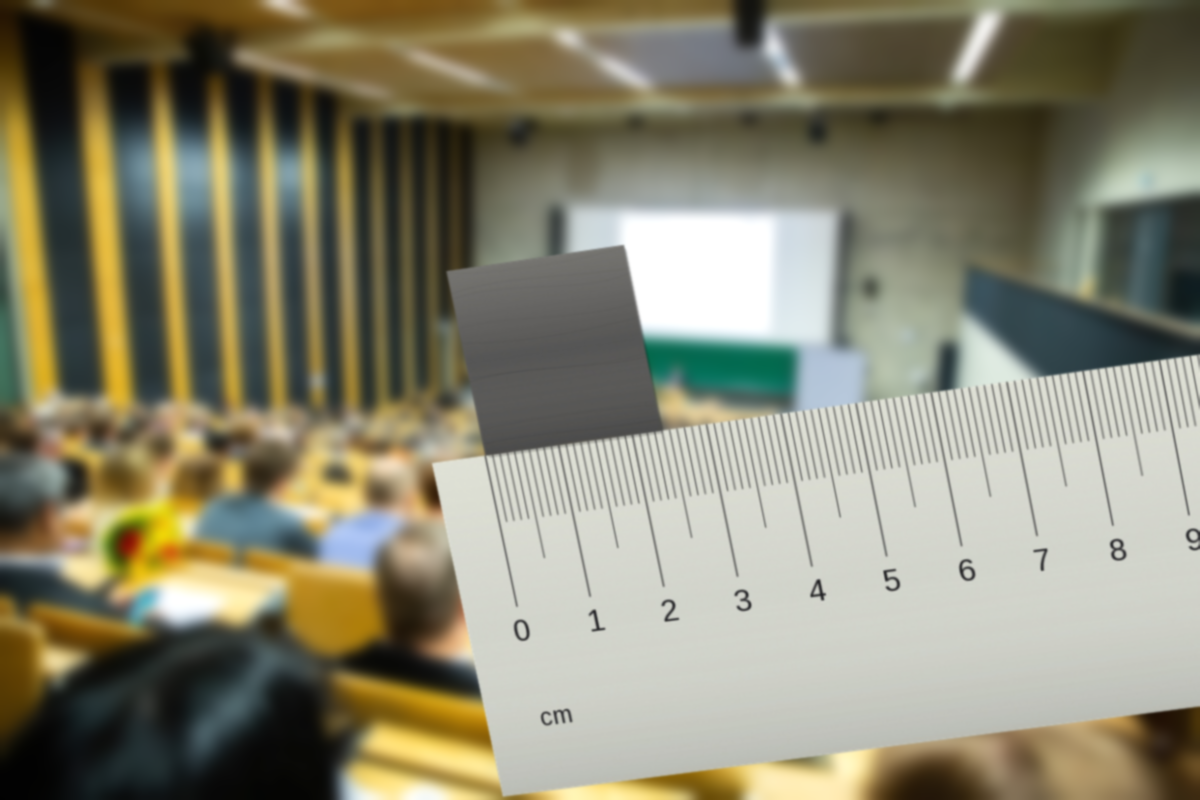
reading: cm 2.4
